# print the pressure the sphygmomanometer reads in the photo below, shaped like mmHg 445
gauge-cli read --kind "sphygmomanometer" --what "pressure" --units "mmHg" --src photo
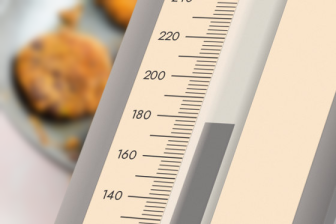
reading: mmHg 178
